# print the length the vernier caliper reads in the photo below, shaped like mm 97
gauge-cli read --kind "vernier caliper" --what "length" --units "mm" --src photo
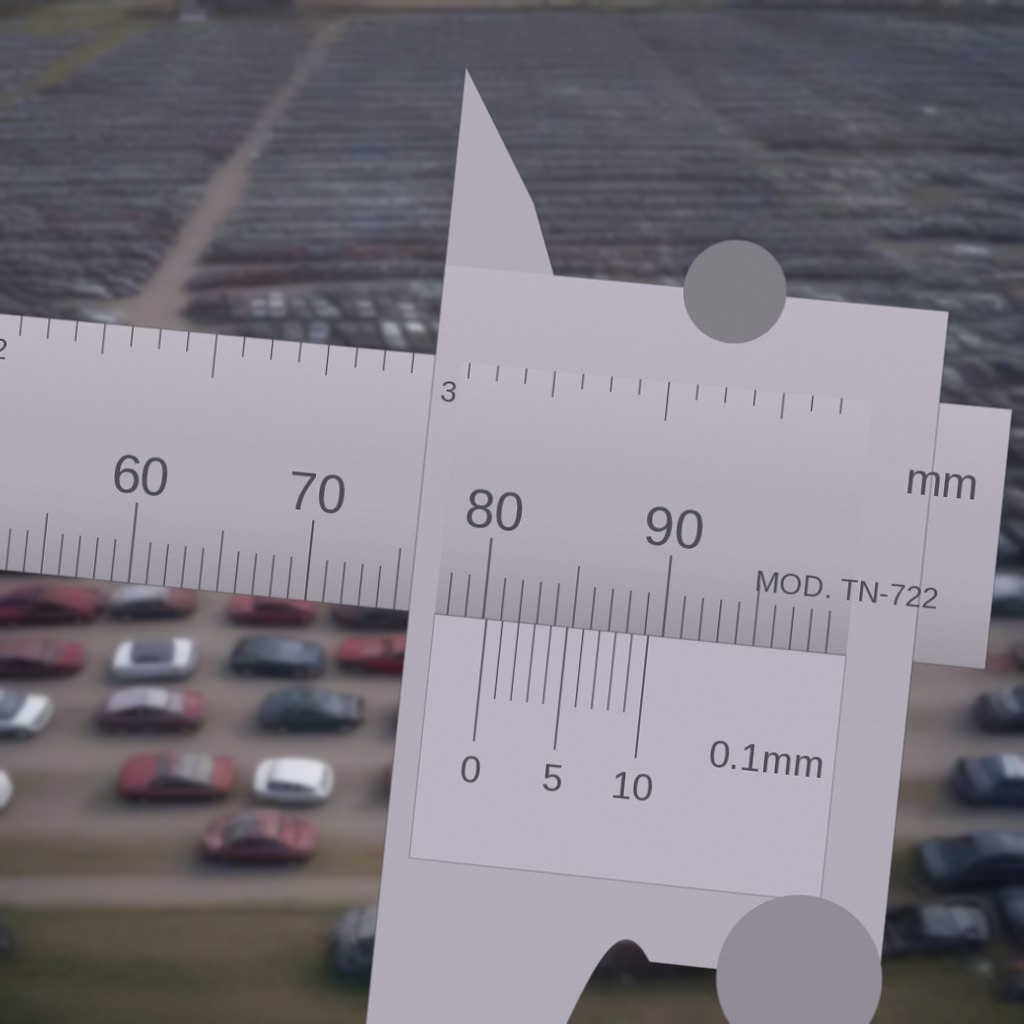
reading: mm 80.2
